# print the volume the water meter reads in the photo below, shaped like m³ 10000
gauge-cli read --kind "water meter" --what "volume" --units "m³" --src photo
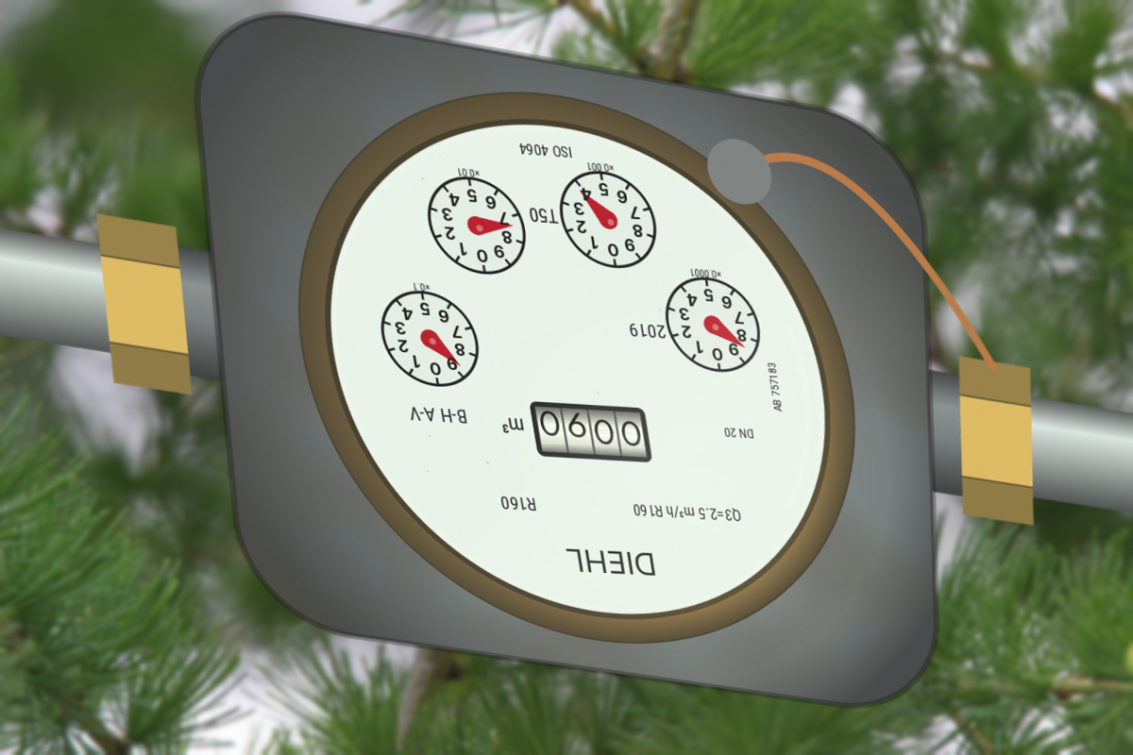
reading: m³ 89.8738
